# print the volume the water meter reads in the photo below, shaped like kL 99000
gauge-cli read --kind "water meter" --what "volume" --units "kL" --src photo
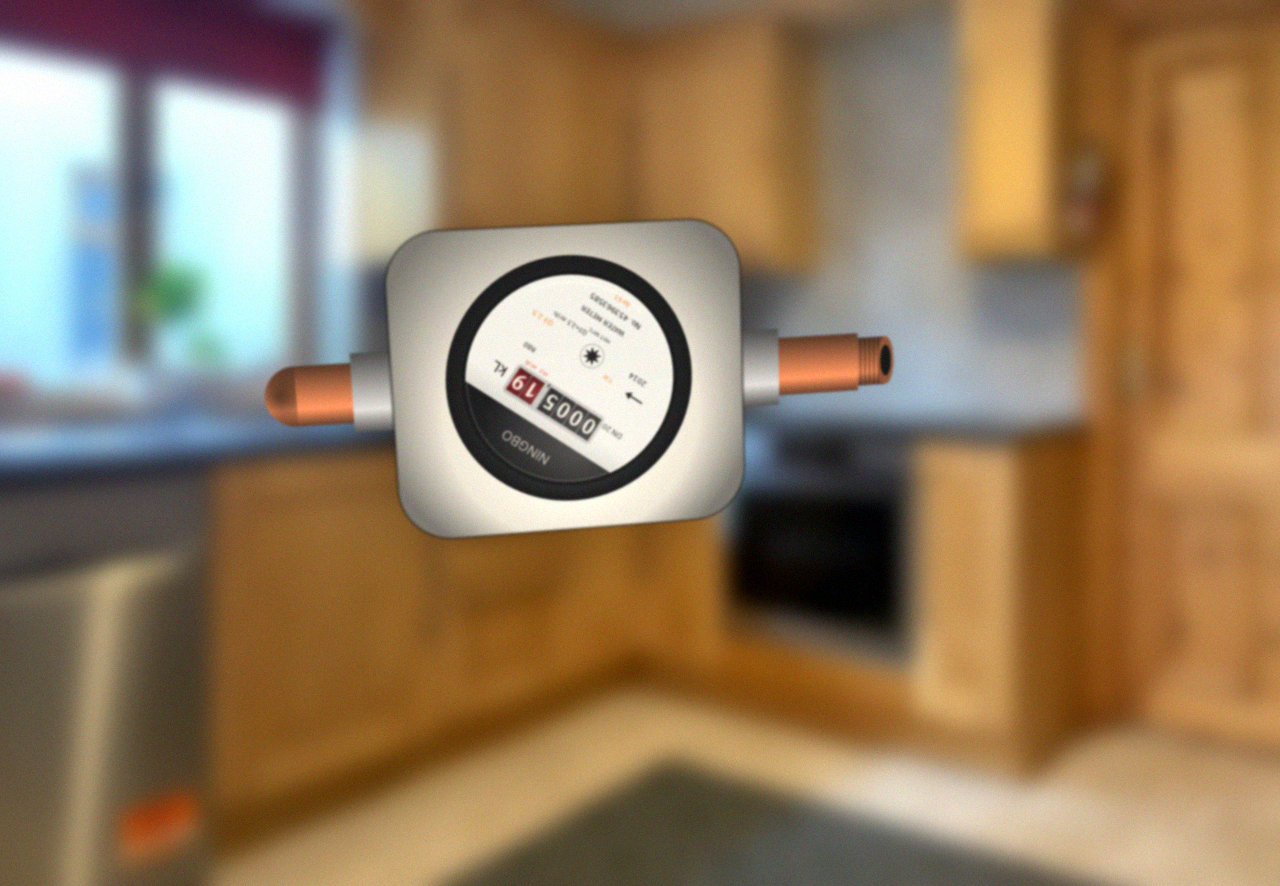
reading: kL 5.19
